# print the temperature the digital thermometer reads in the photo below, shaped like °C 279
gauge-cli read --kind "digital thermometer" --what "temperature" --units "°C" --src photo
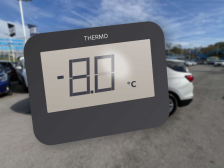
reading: °C -8.0
